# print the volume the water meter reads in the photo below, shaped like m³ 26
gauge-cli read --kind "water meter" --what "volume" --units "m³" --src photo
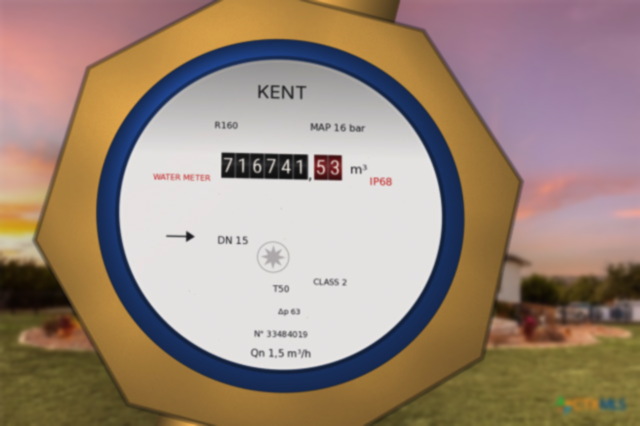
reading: m³ 716741.53
